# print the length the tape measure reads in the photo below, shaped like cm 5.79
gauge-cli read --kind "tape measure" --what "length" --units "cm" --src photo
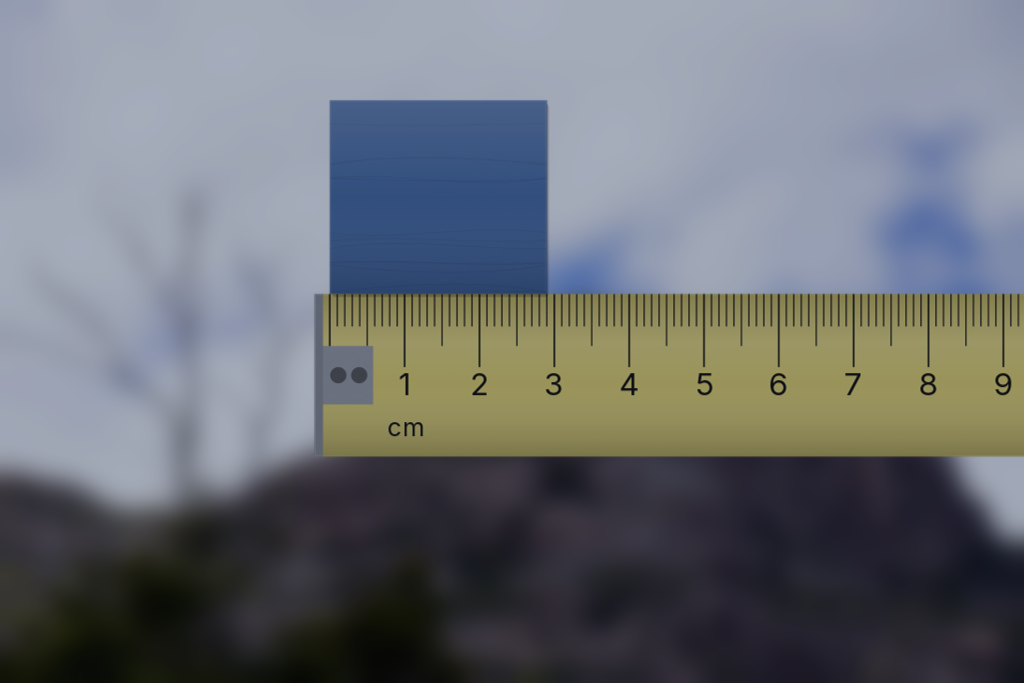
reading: cm 2.9
